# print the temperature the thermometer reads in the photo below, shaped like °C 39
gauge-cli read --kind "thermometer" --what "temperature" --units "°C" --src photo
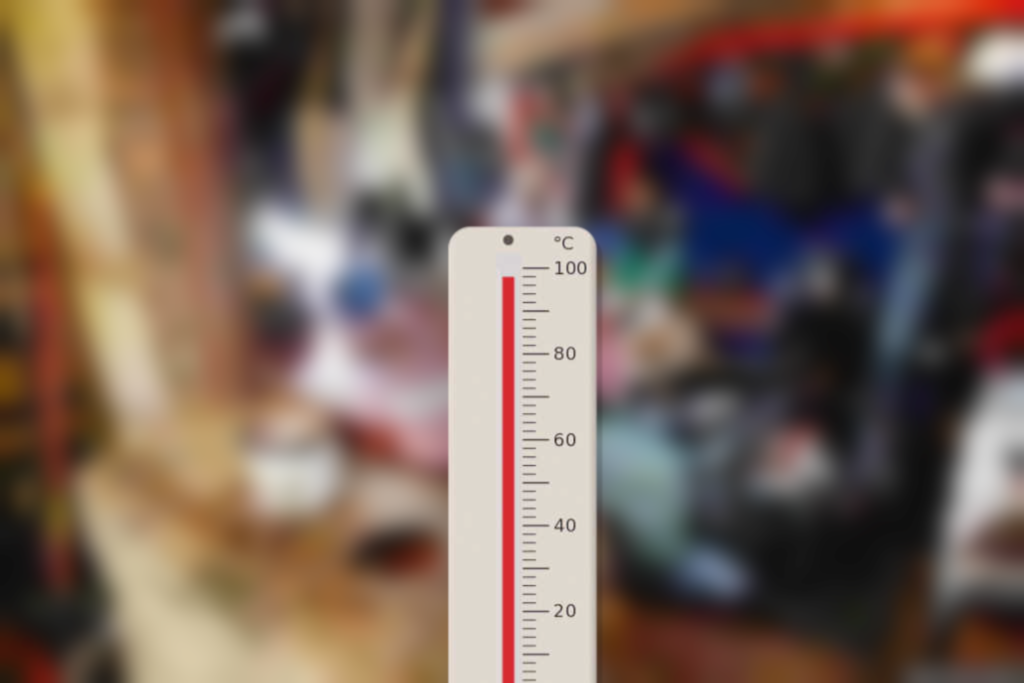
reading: °C 98
